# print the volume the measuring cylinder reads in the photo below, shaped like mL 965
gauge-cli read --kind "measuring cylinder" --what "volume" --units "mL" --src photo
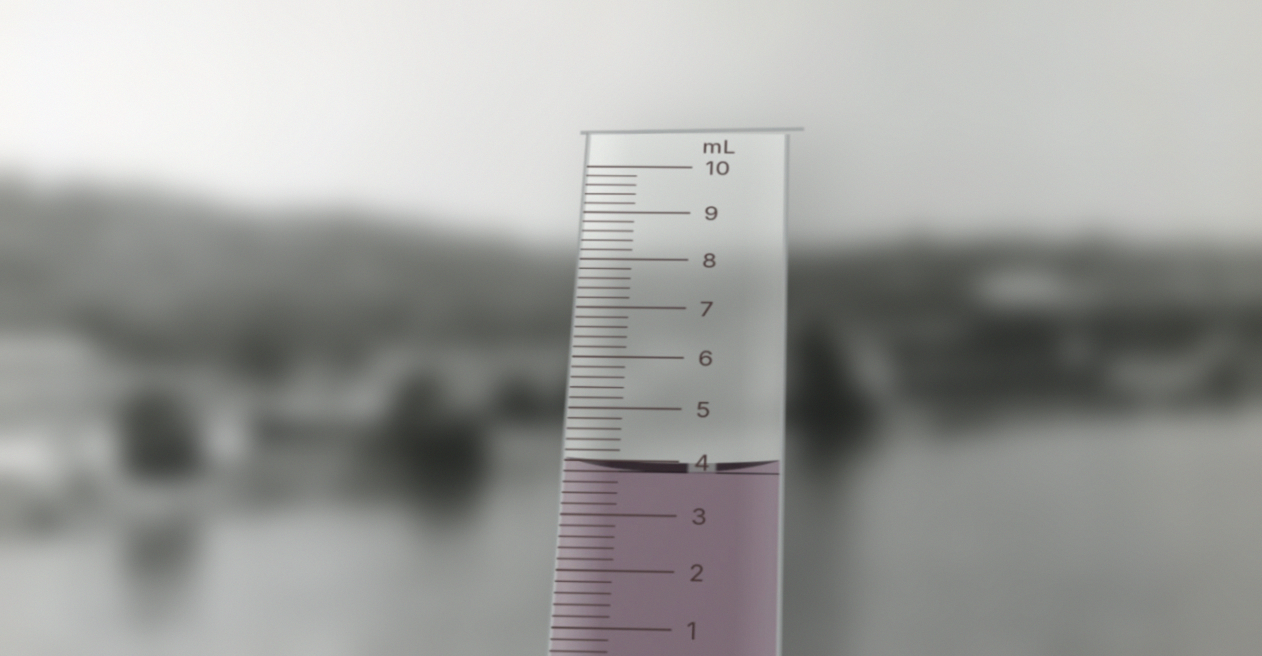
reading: mL 3.8
